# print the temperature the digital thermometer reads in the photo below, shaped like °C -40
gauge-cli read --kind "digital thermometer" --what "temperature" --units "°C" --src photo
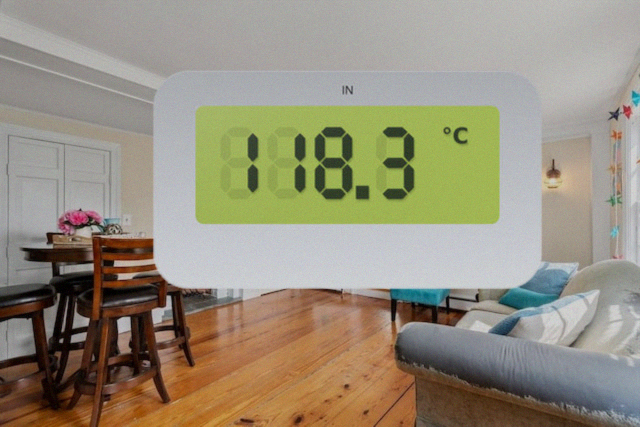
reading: °C 118.3
